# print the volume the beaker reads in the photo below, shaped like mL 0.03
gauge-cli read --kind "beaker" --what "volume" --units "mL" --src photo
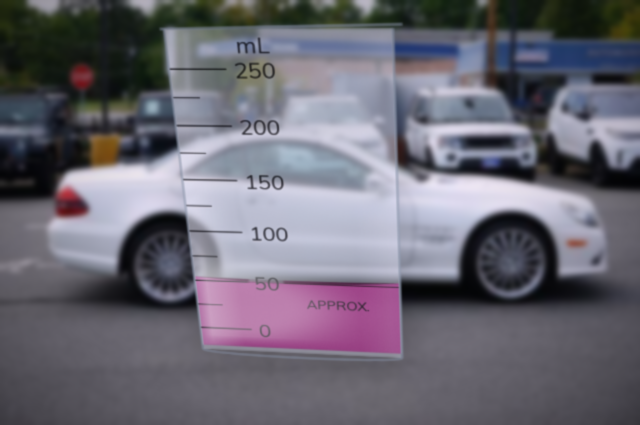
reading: mL 50
